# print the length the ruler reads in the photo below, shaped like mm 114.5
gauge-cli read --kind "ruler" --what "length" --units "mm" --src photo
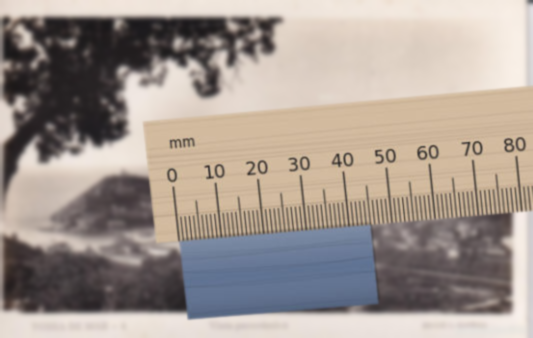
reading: mm 45
